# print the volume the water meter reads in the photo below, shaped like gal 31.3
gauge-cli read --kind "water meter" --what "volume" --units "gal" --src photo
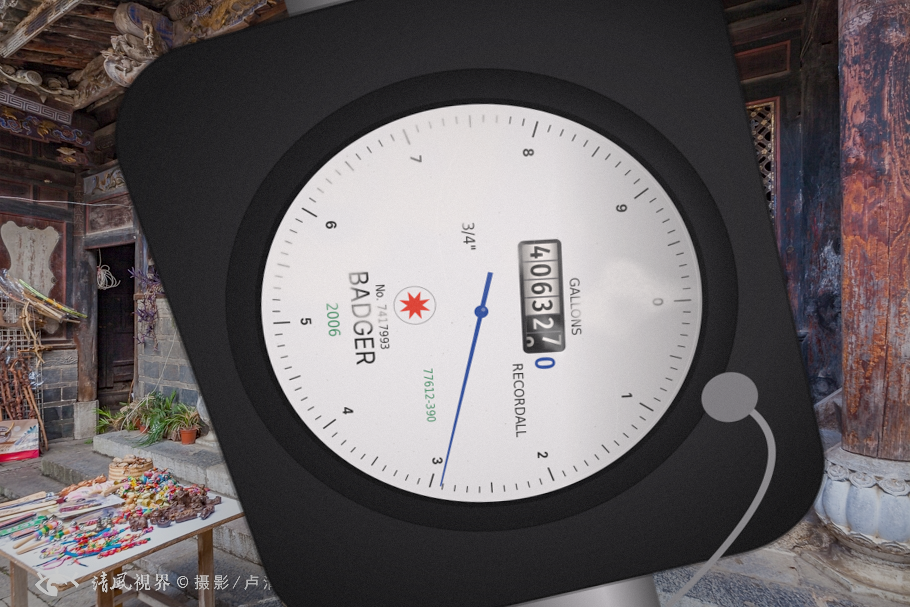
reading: gal 4063272.9
